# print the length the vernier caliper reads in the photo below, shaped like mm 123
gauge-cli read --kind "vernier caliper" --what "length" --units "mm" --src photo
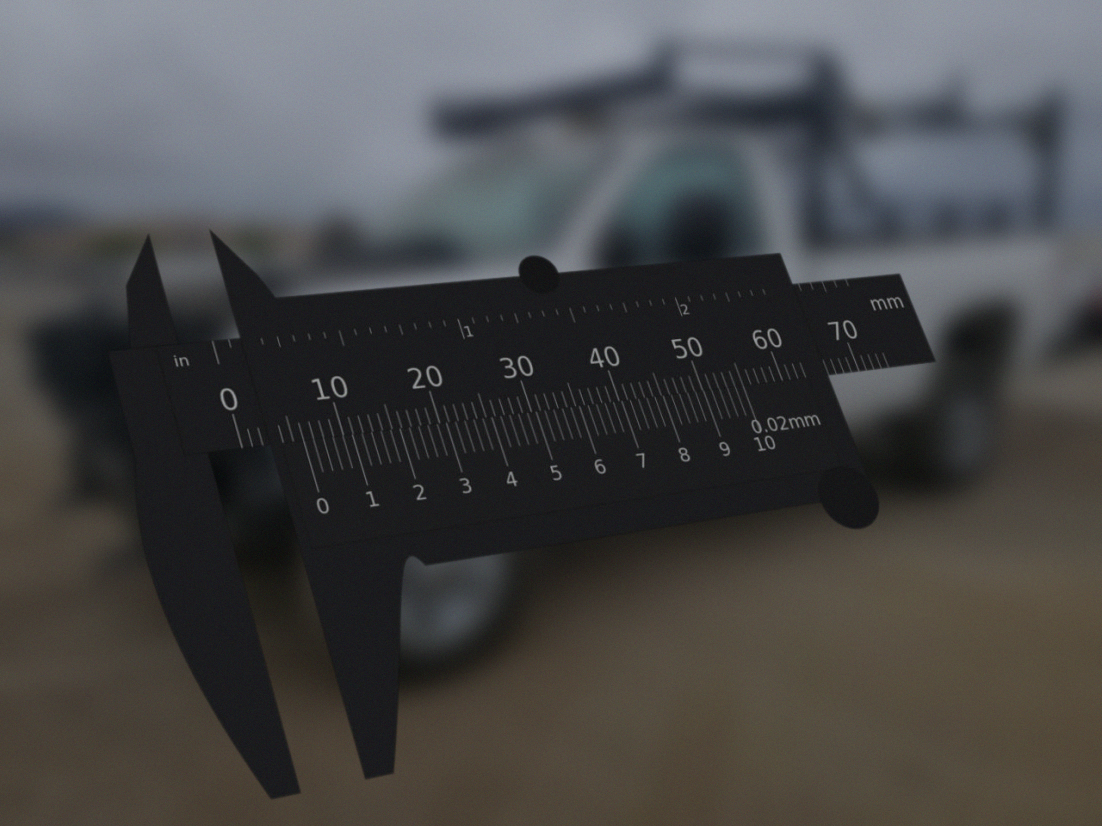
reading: mm 6.0
